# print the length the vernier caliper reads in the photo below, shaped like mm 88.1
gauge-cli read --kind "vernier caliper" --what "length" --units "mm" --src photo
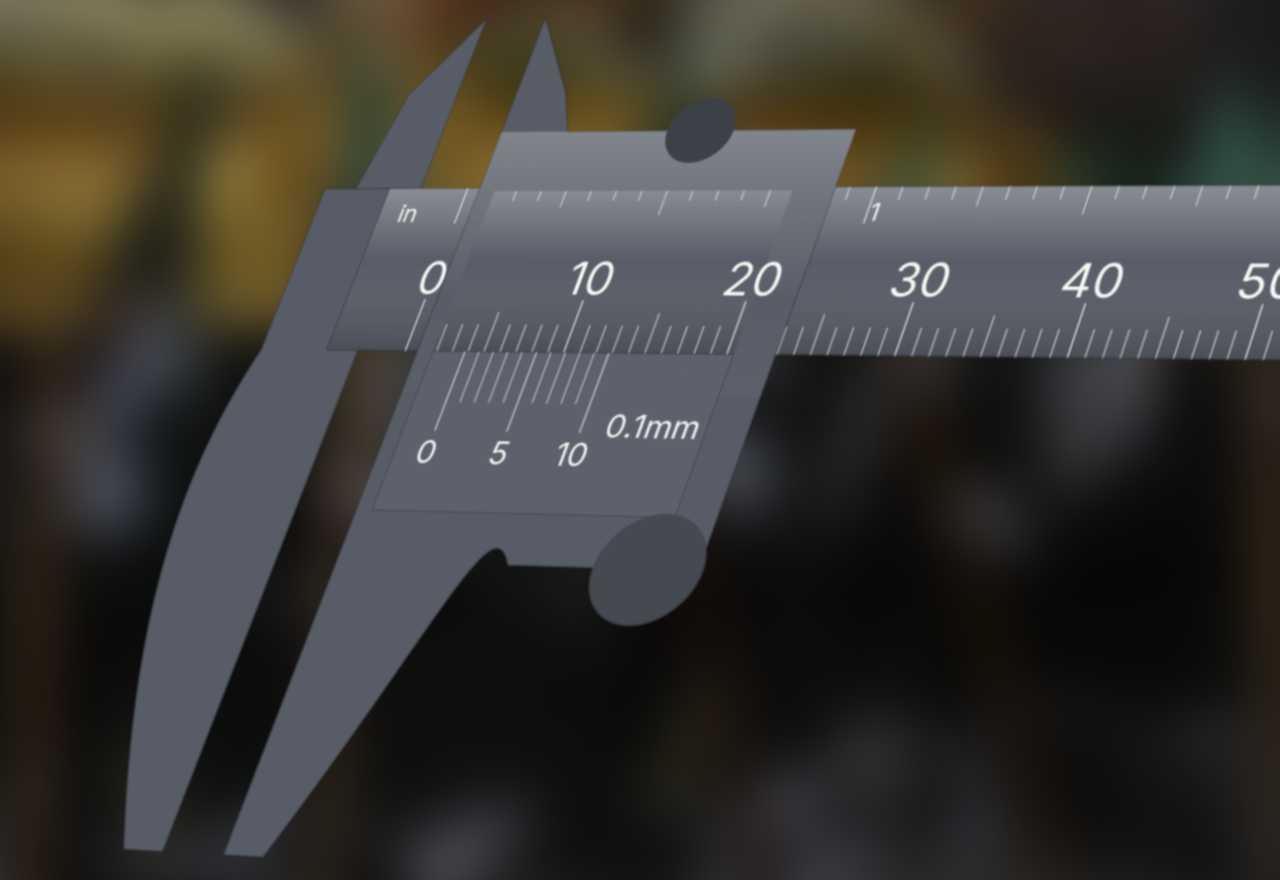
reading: mm 3.8
